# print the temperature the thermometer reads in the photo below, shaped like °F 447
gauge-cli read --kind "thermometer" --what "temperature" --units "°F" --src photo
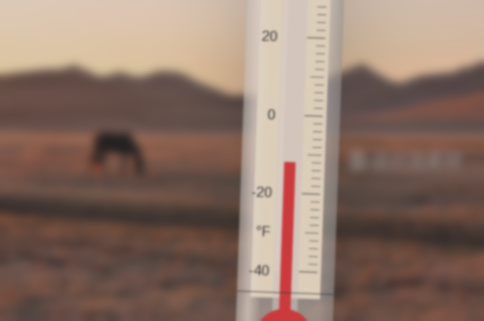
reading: °F -12
